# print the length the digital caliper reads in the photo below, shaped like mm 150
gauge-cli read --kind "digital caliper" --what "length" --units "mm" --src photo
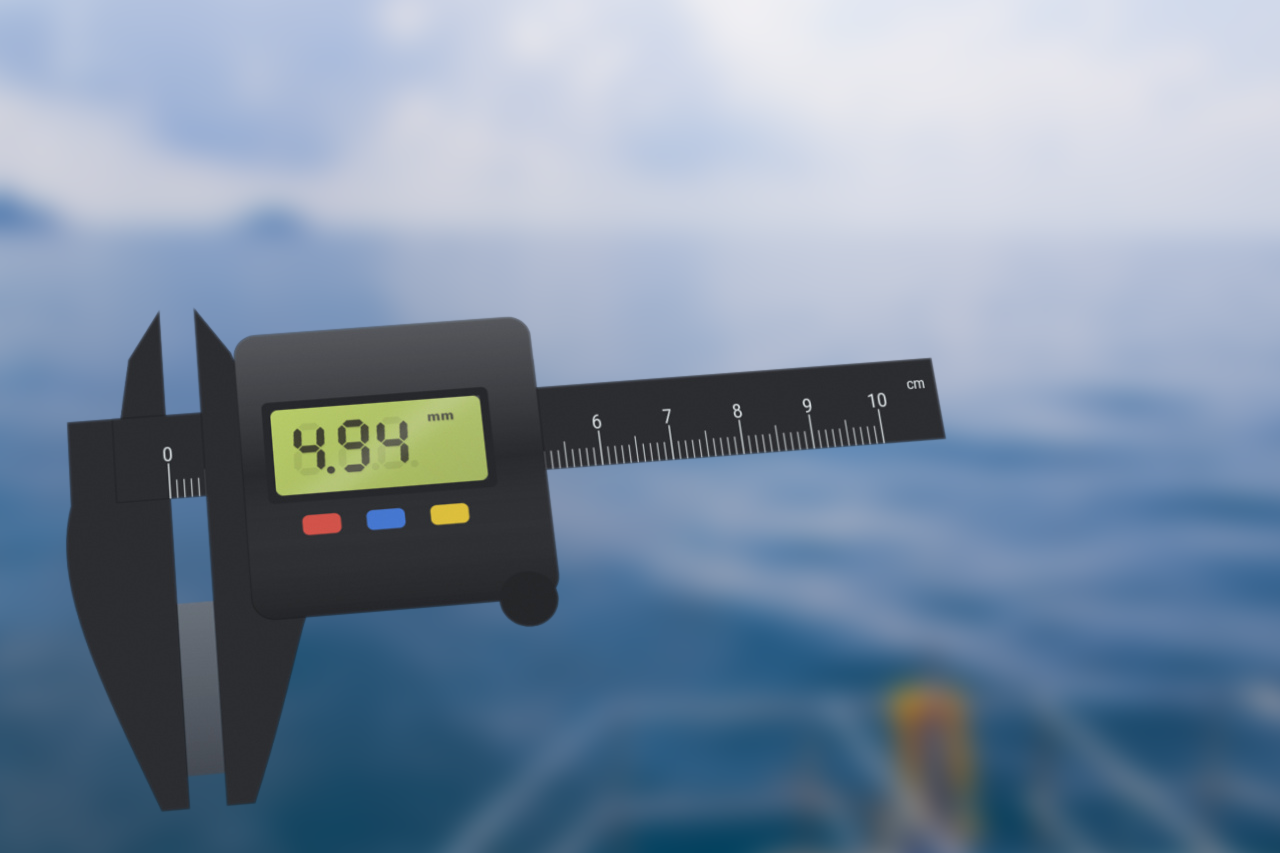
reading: mm 4.94
